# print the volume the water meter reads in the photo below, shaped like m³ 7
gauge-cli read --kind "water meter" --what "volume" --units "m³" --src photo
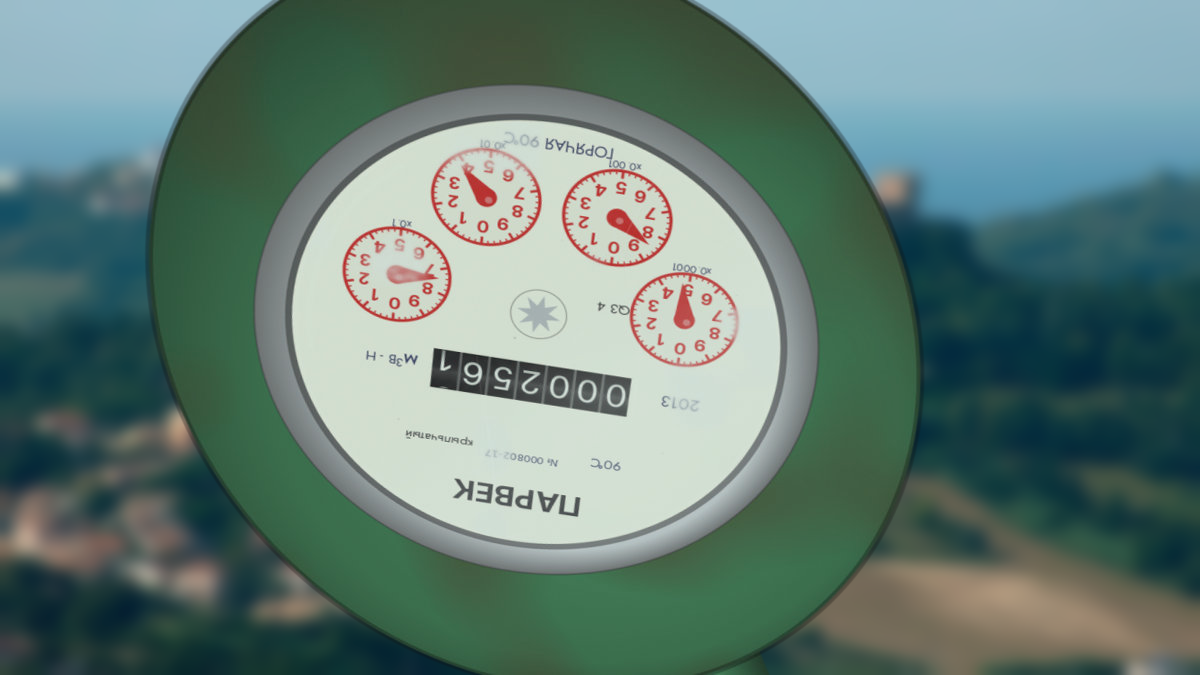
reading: m³ 2560.7384
